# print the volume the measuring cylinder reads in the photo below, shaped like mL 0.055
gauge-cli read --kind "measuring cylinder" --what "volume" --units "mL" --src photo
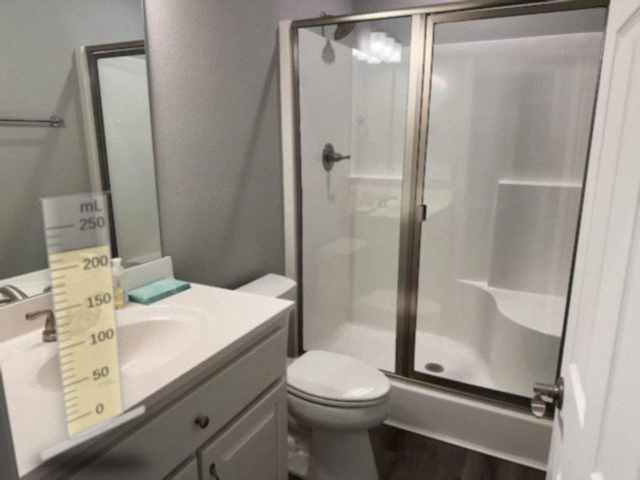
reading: mL 220
